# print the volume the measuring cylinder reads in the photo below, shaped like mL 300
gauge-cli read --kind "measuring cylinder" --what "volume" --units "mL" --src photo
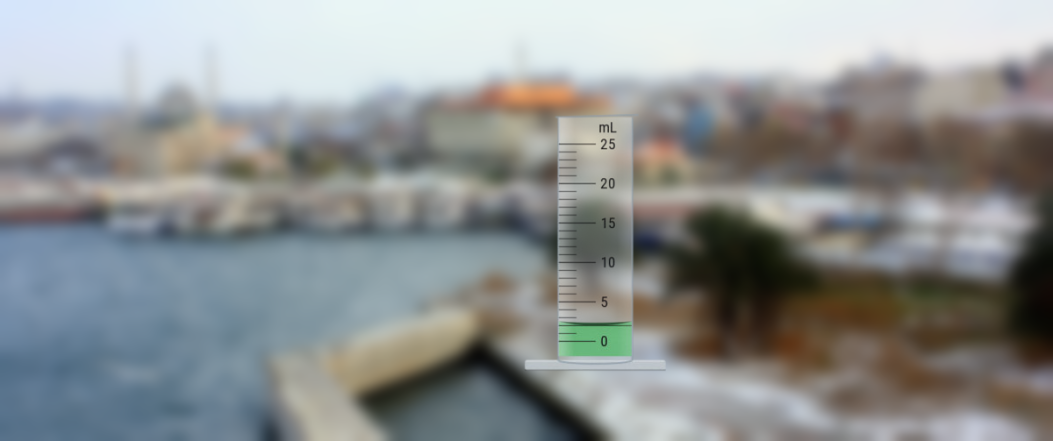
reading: mL 2
